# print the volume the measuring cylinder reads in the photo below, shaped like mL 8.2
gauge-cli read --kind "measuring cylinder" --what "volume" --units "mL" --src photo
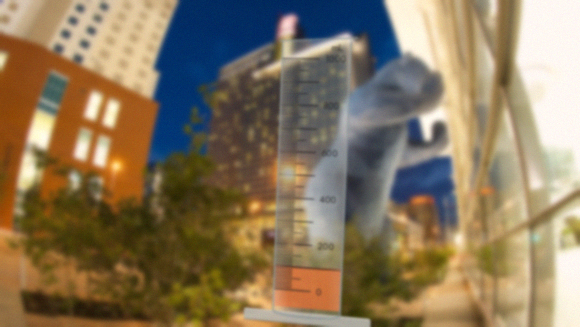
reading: mL 100
